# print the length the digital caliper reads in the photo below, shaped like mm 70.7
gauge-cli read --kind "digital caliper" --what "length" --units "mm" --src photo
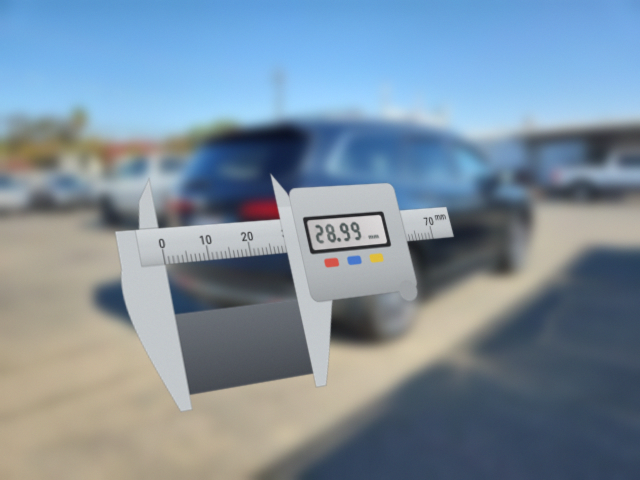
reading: mm 28.99
